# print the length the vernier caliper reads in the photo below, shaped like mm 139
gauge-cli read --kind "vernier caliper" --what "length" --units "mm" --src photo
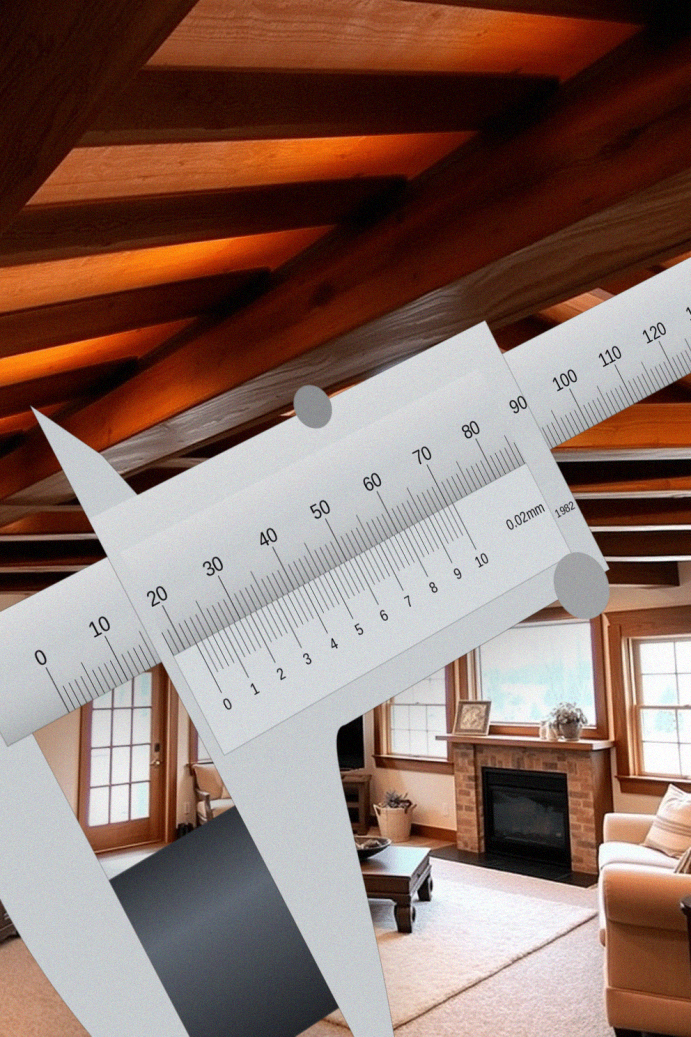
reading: mm 22.0
